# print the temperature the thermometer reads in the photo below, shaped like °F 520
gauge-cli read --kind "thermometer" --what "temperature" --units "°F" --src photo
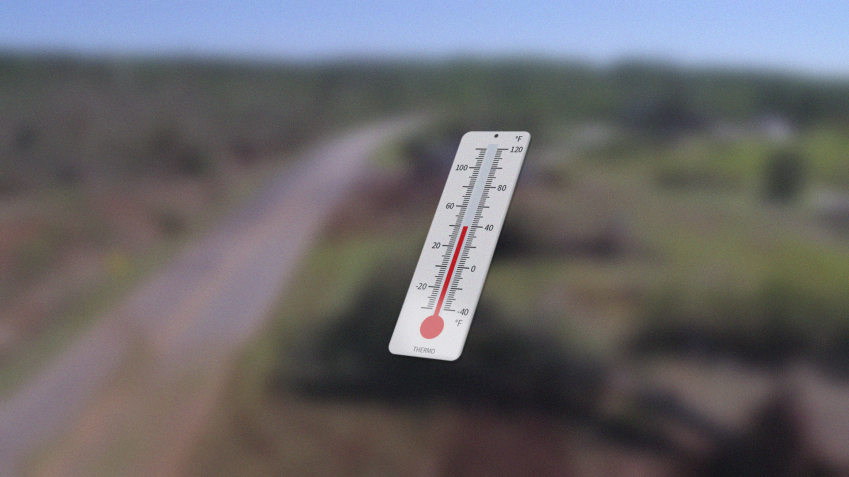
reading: °F 40
